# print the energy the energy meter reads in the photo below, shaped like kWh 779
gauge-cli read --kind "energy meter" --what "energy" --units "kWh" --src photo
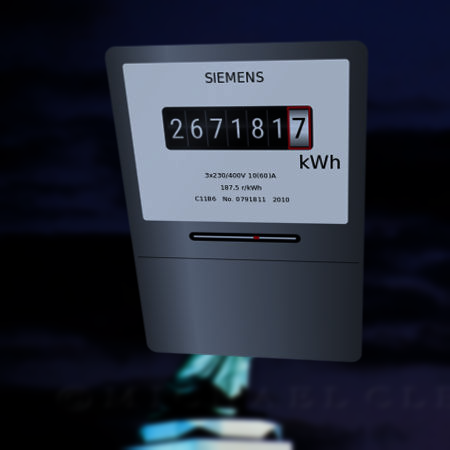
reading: kWh 267181.7
